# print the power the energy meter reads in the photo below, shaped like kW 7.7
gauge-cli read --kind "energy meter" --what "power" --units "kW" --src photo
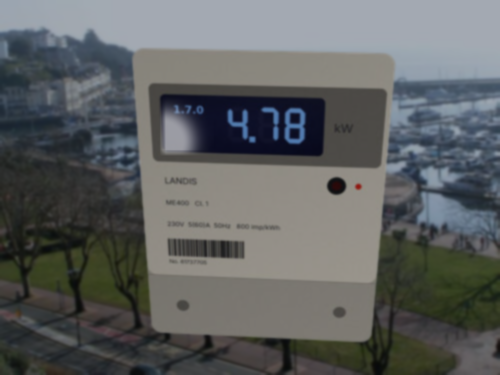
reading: kW 4.78
